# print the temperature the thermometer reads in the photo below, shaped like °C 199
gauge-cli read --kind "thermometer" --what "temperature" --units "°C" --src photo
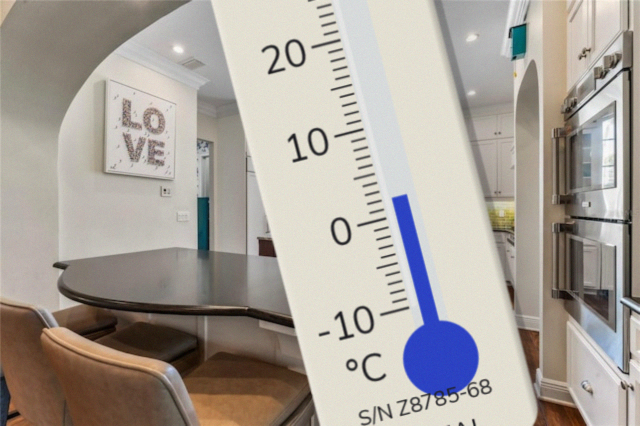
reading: °C 2
